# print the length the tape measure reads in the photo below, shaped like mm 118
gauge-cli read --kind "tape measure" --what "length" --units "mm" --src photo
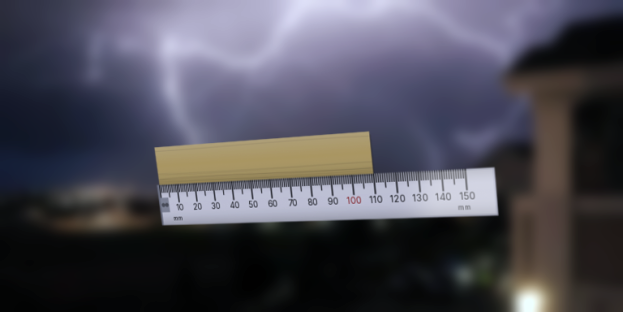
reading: mm 110
